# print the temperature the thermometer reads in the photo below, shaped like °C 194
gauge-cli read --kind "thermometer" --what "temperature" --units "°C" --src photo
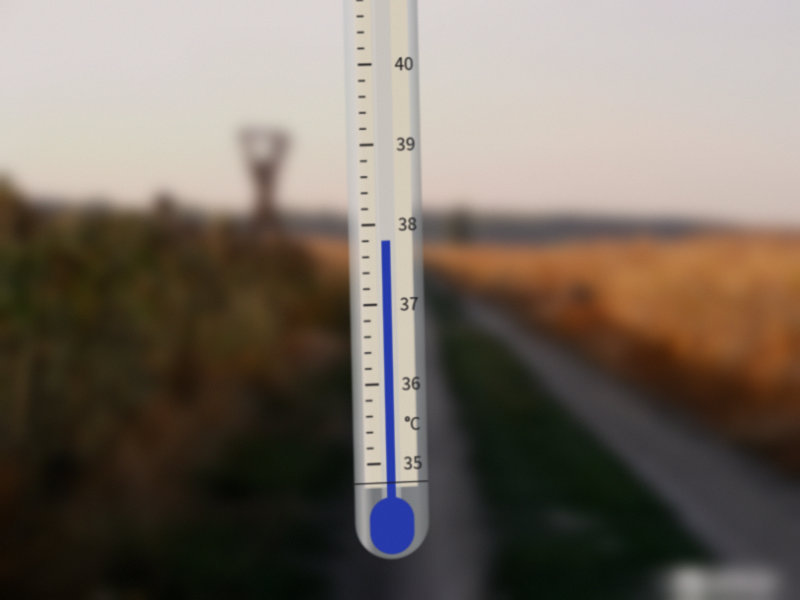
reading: °C 37.8
